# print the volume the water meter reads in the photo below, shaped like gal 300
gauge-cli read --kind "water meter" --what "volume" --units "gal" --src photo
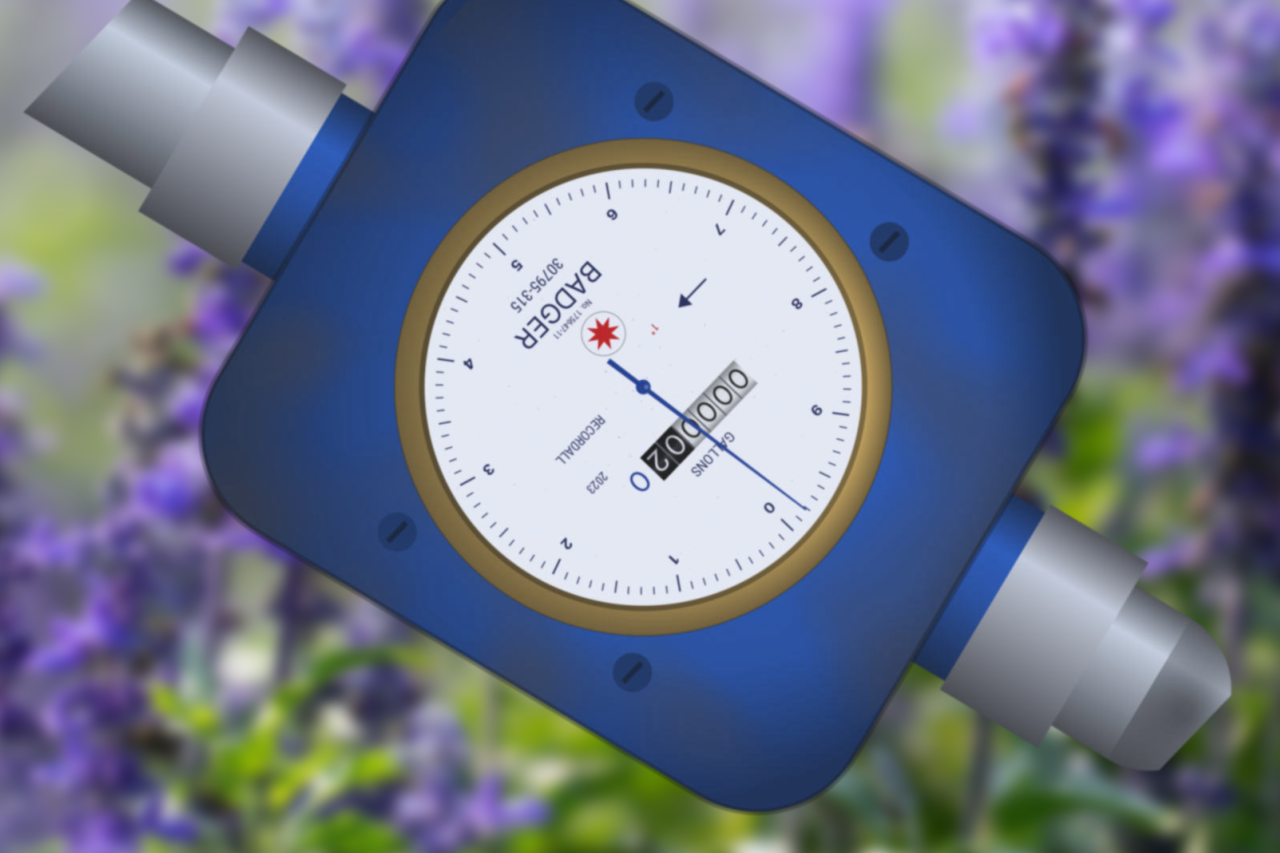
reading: gal 19.8
